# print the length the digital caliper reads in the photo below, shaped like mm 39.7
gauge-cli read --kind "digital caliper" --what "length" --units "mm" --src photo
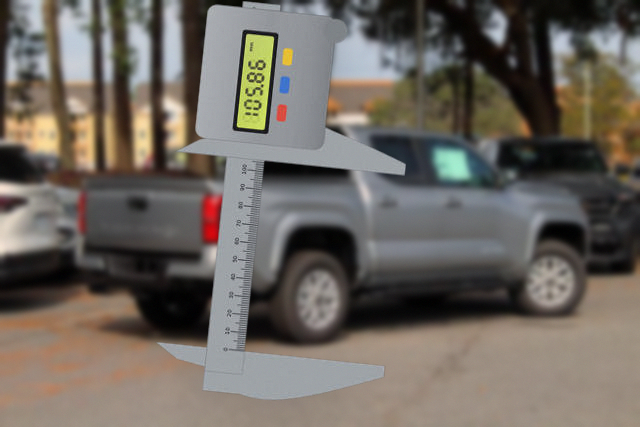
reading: mm 105.86
